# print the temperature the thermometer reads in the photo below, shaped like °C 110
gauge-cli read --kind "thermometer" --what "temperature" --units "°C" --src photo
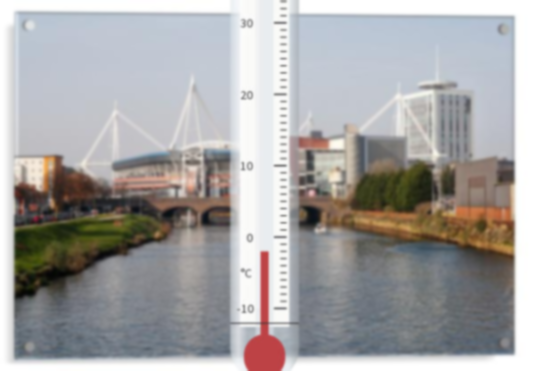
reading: °C -2
